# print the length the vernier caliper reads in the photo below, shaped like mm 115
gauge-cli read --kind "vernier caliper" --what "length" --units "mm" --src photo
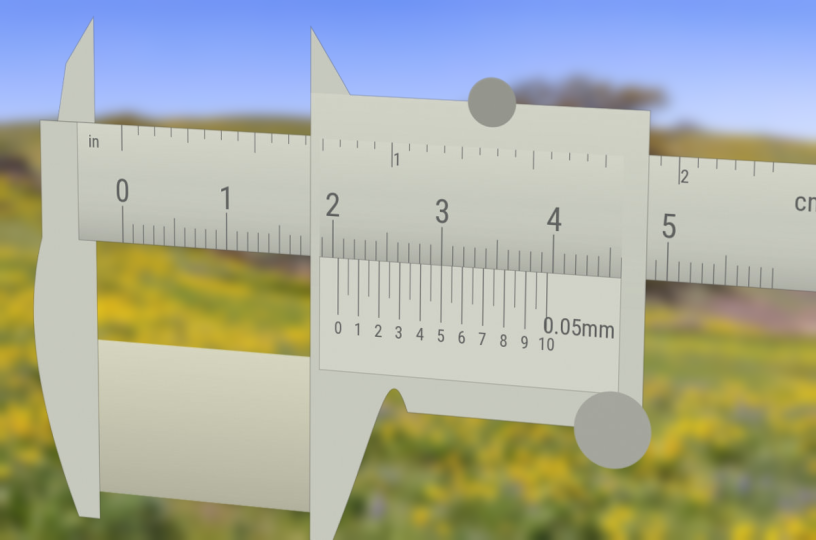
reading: mm 20.5
